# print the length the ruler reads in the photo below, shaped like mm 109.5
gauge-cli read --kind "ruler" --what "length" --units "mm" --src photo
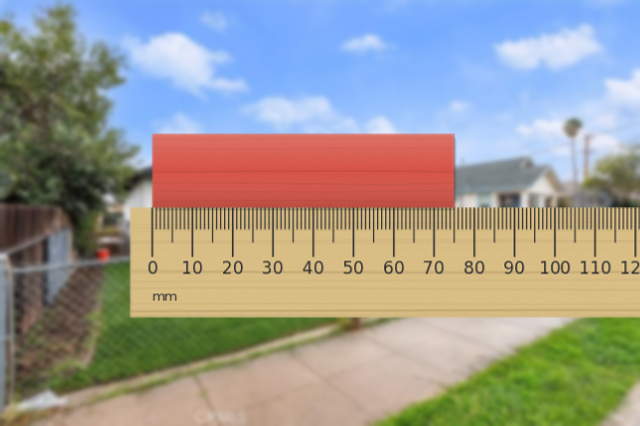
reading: mm 75
